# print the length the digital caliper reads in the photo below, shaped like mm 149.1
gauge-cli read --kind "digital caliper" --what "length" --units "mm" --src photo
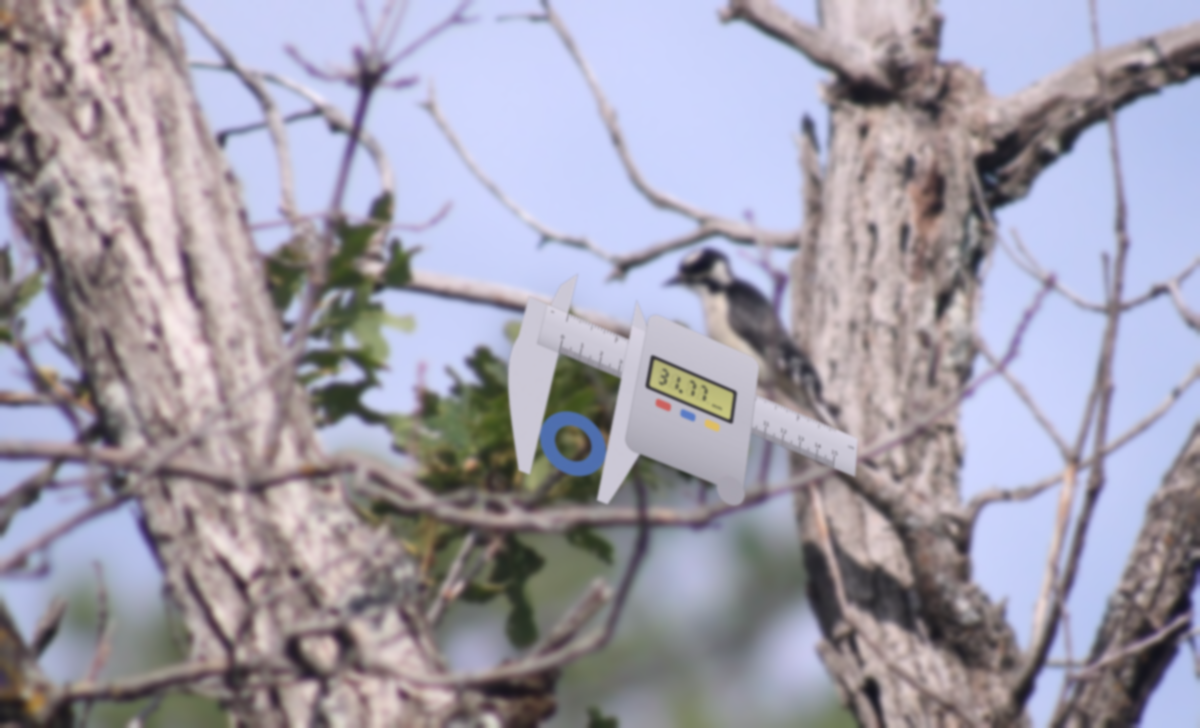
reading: mm 31.77
